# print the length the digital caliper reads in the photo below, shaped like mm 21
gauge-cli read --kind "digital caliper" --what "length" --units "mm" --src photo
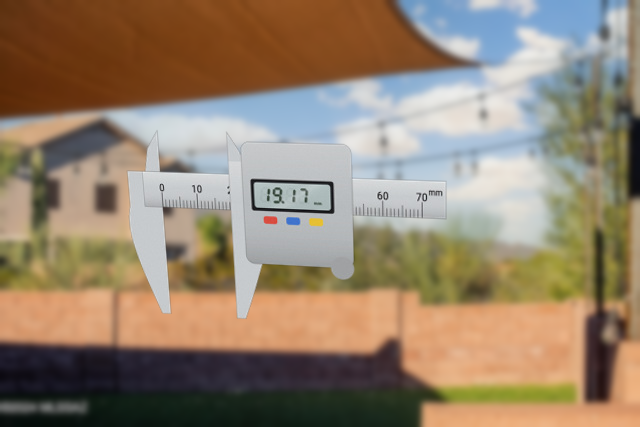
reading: mm 19.17
